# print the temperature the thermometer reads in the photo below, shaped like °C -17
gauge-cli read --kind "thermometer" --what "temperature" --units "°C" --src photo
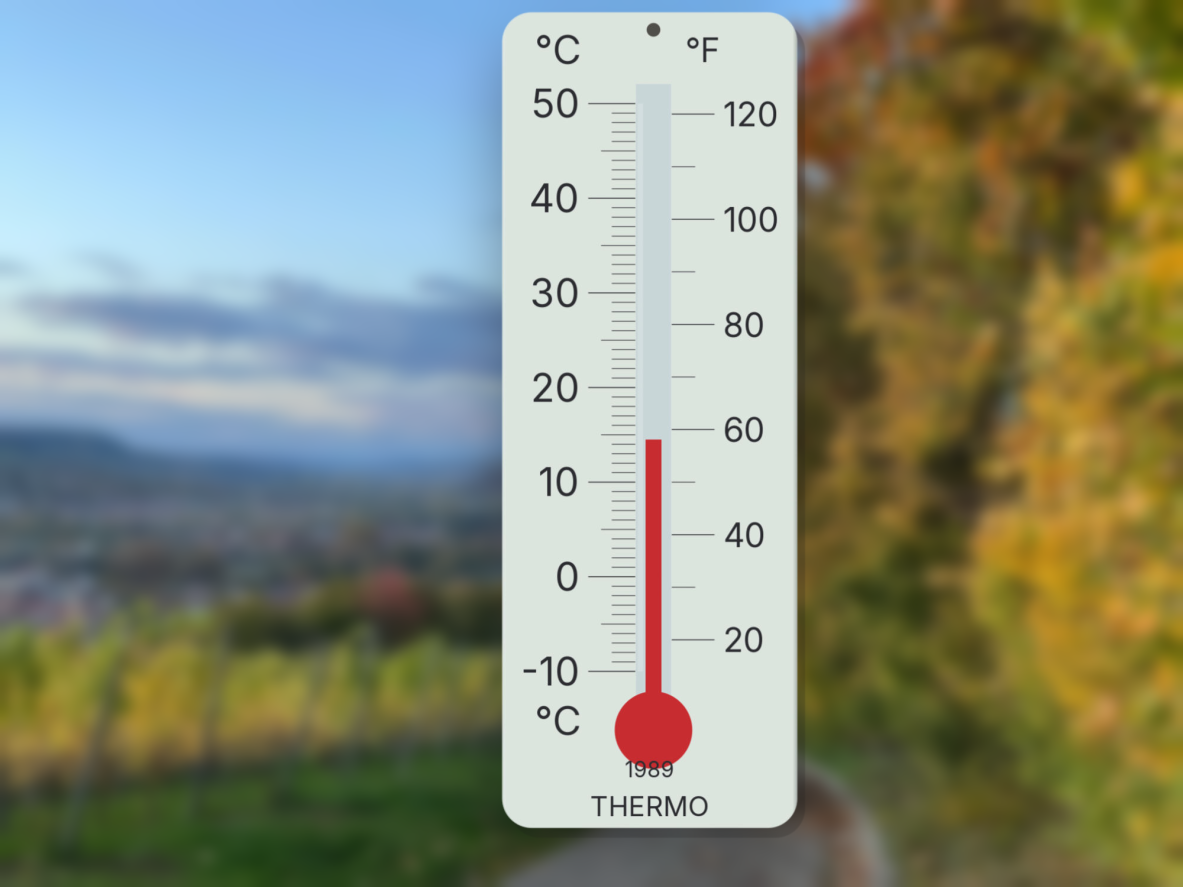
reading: °C 14.5
